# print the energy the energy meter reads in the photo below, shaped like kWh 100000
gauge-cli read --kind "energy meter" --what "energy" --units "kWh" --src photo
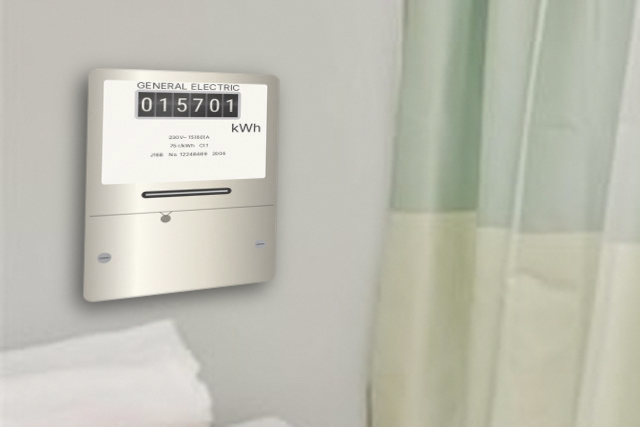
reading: kWh 15701
